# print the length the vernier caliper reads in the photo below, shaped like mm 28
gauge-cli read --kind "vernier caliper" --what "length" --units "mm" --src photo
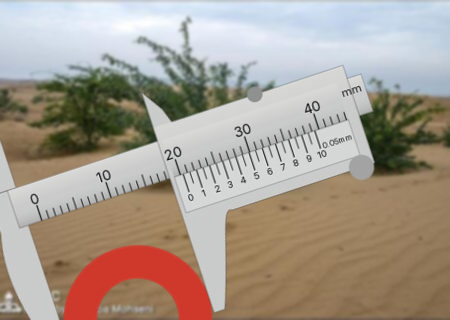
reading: mm 20.4
